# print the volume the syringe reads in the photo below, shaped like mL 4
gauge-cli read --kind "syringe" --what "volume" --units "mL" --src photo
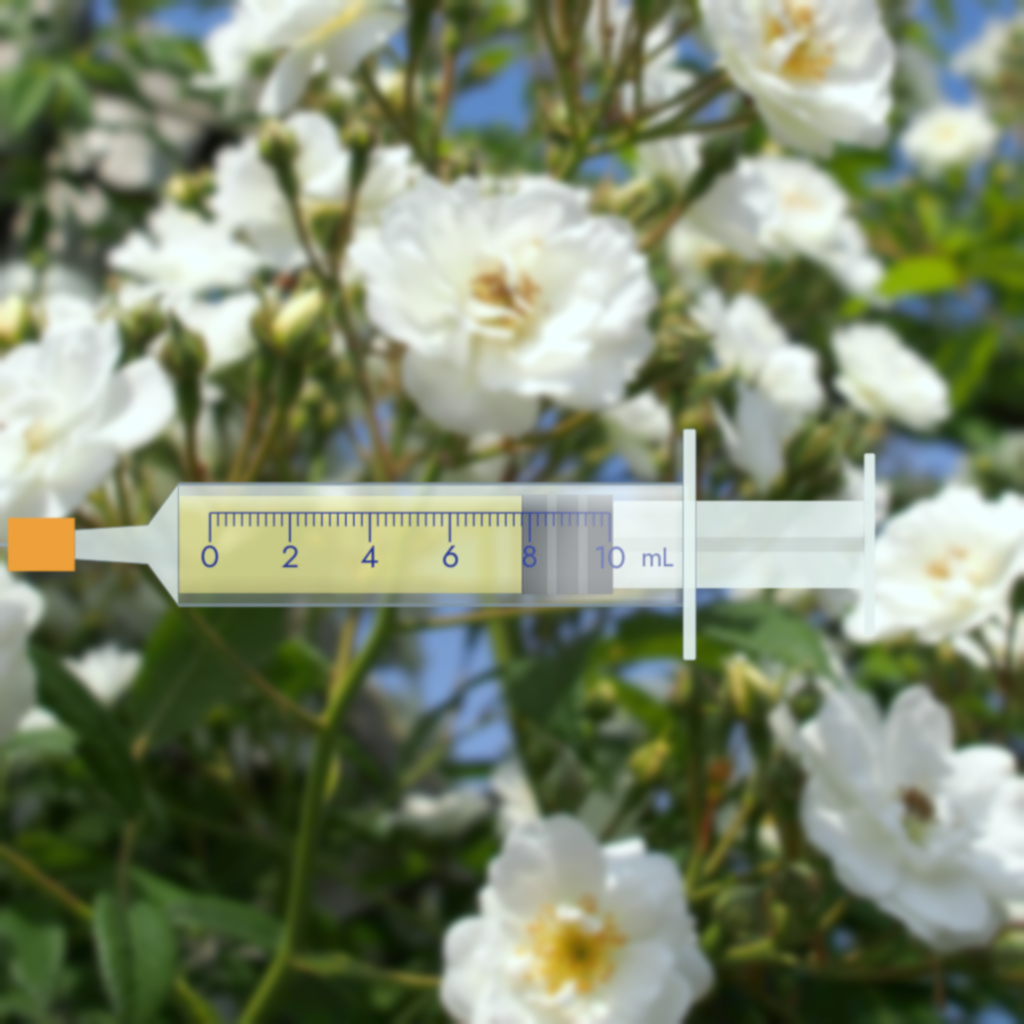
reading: mL 7.8
